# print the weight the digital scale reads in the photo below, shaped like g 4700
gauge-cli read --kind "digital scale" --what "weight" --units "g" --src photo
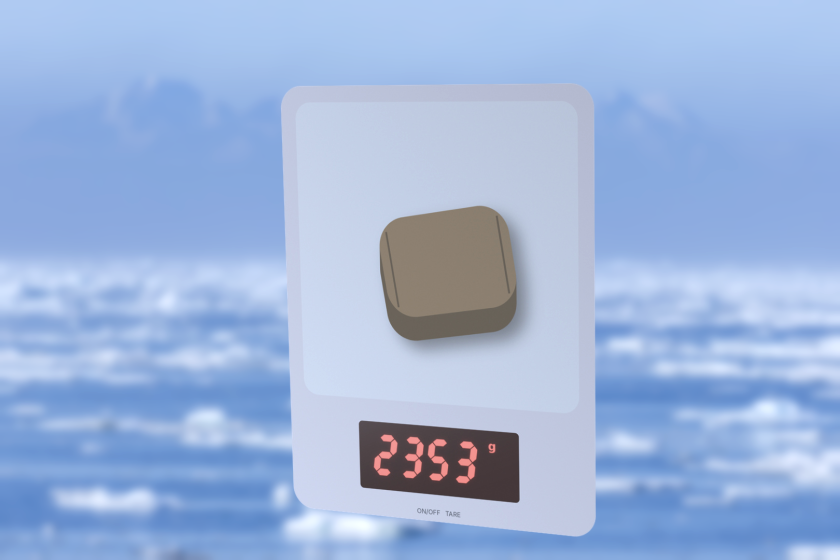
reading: g 2353
